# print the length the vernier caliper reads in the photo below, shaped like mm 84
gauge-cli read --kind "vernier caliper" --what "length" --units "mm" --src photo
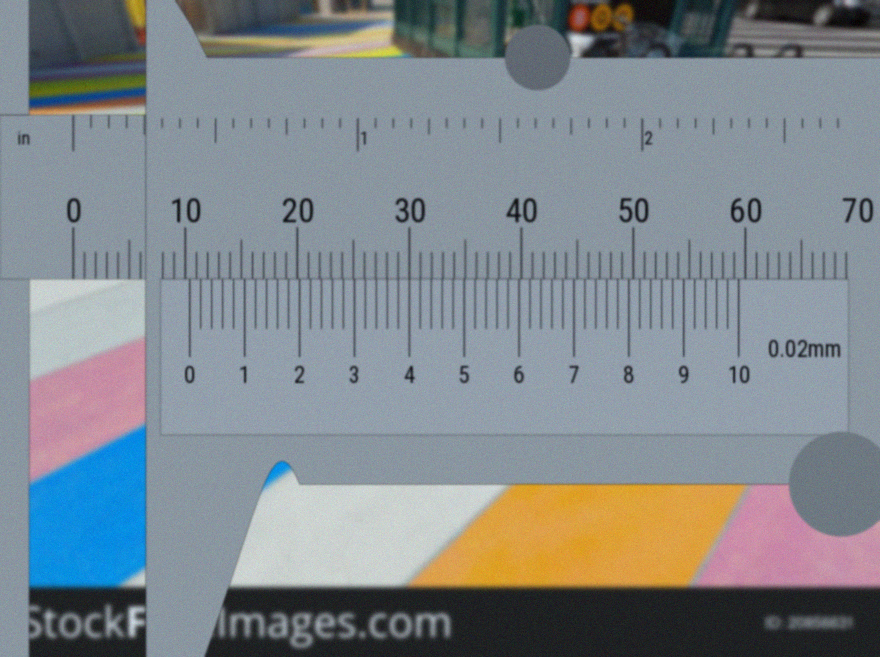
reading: mm 10.4
